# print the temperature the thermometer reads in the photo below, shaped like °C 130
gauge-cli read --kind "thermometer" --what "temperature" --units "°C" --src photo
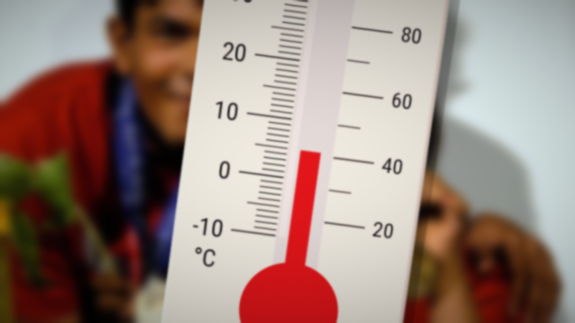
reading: °C 5
